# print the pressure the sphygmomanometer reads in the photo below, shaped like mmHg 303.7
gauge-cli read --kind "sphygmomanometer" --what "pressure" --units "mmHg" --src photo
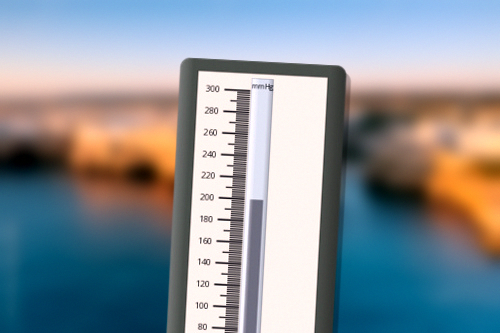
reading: mmHg 200
